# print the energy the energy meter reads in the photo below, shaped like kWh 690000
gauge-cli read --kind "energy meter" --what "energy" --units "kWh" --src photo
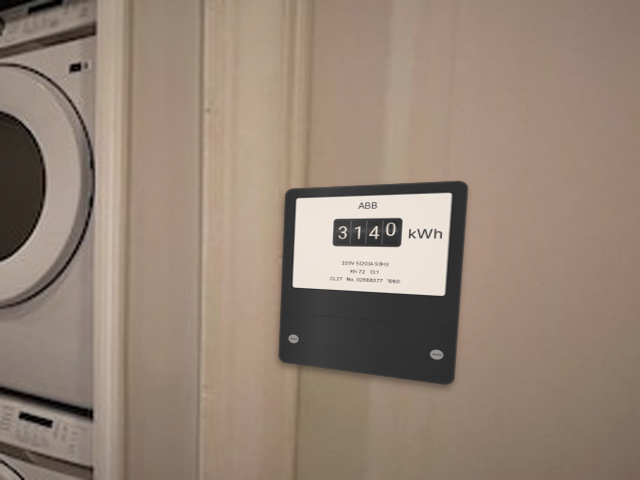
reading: kWh 3140
